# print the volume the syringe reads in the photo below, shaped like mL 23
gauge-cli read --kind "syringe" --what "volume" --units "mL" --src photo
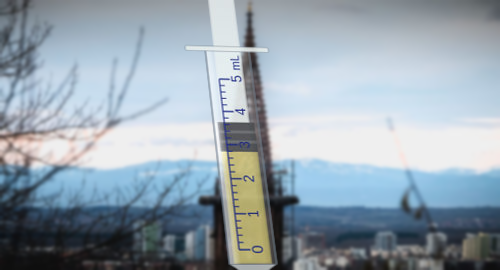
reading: mL 2.8
